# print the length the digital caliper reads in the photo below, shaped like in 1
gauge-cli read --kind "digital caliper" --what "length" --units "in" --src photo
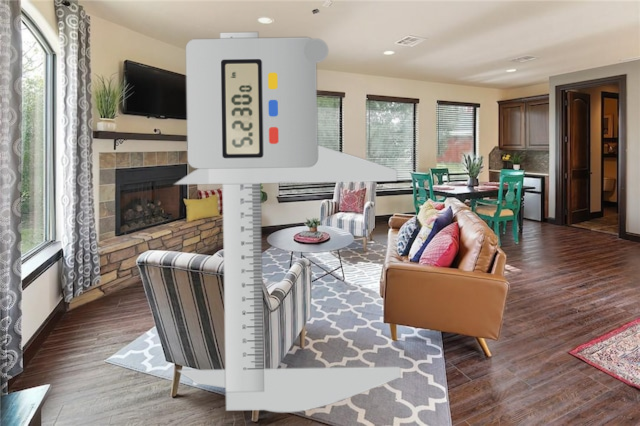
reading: in 5.2300
